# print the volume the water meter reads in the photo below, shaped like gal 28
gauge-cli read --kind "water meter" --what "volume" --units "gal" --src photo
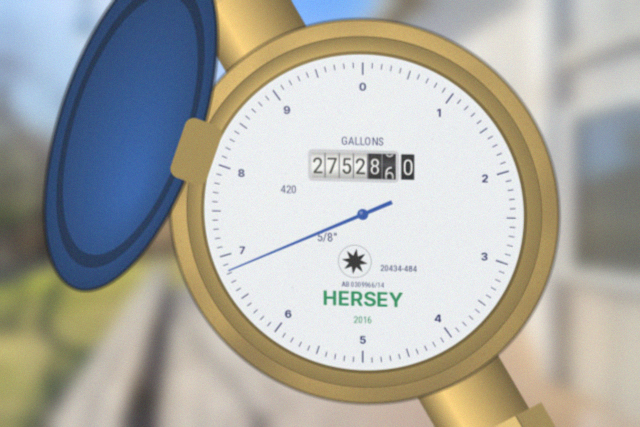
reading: gal 2752856.8
